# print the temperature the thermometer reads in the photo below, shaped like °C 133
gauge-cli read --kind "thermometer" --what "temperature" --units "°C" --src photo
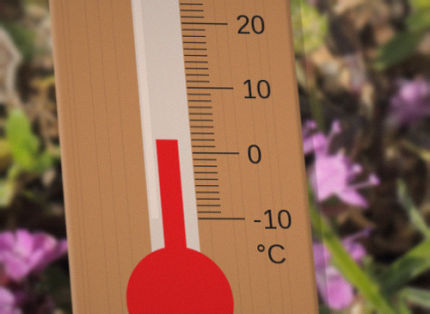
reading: °C 2
